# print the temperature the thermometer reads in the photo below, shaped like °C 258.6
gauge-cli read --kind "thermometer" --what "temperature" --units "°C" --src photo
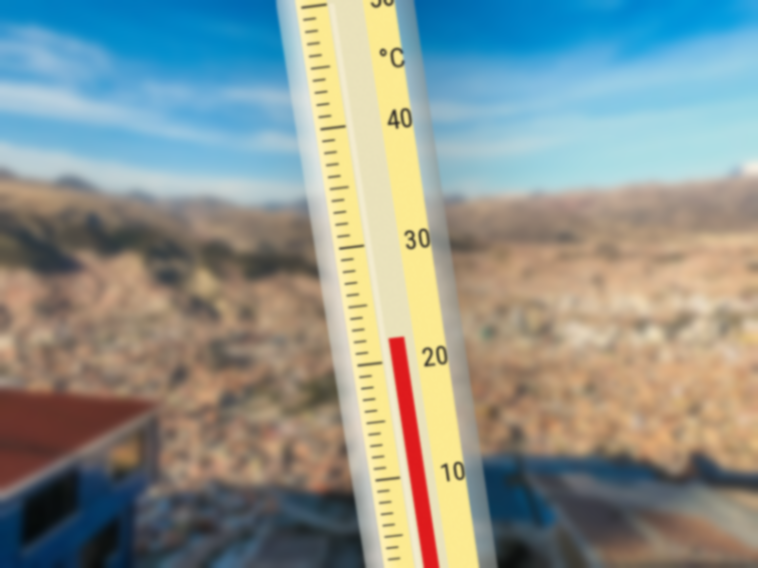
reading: °C 22
